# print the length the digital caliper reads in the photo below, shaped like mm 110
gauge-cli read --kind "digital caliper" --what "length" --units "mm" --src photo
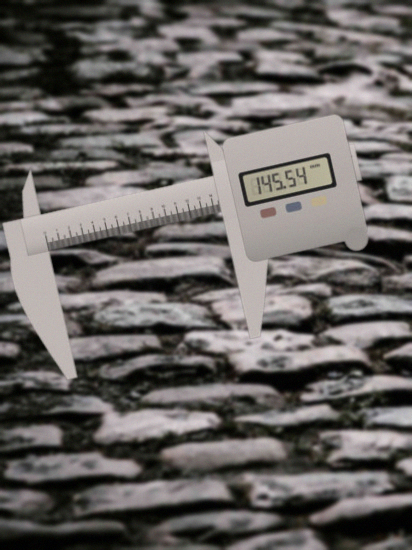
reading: mm 145.54
